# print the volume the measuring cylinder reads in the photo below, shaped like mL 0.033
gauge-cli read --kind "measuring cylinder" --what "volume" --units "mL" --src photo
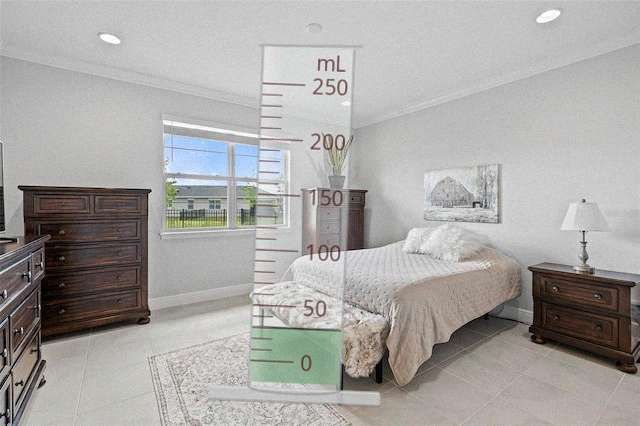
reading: mL 30
